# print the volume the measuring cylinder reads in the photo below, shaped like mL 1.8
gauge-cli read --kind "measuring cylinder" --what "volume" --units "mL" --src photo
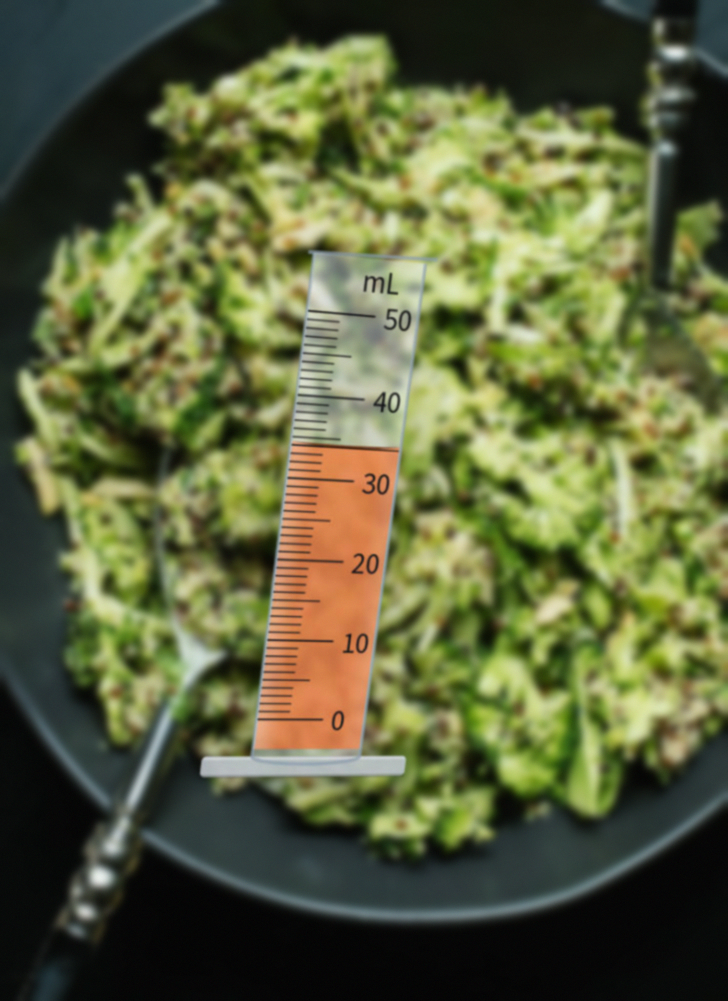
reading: mL 34
